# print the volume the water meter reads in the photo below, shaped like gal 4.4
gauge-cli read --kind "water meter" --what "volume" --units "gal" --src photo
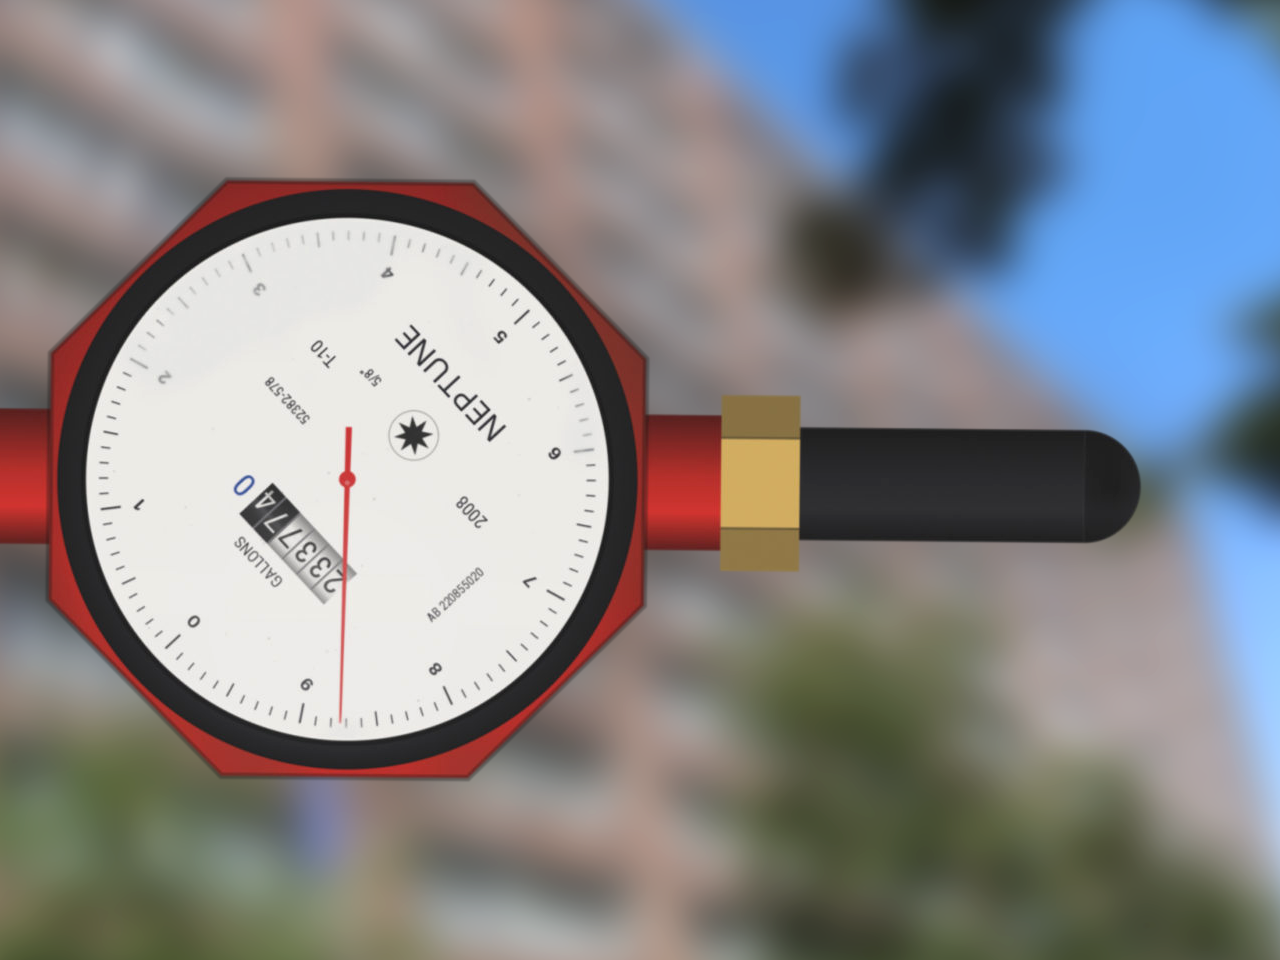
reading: gal 2337738.7
